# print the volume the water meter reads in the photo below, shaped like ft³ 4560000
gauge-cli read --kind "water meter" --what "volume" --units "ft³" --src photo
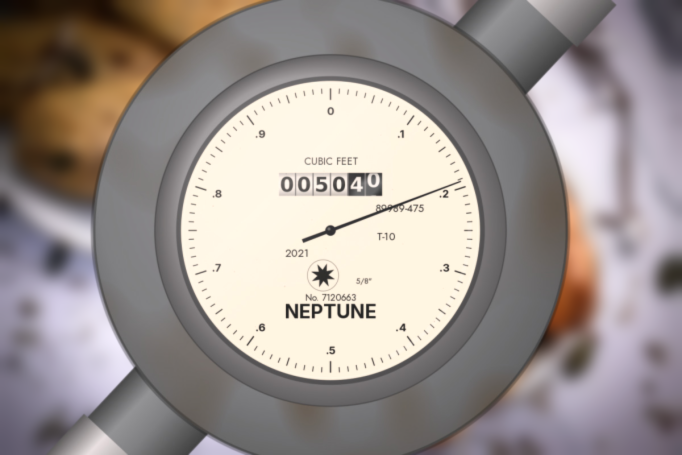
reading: ft³ 5040.19
